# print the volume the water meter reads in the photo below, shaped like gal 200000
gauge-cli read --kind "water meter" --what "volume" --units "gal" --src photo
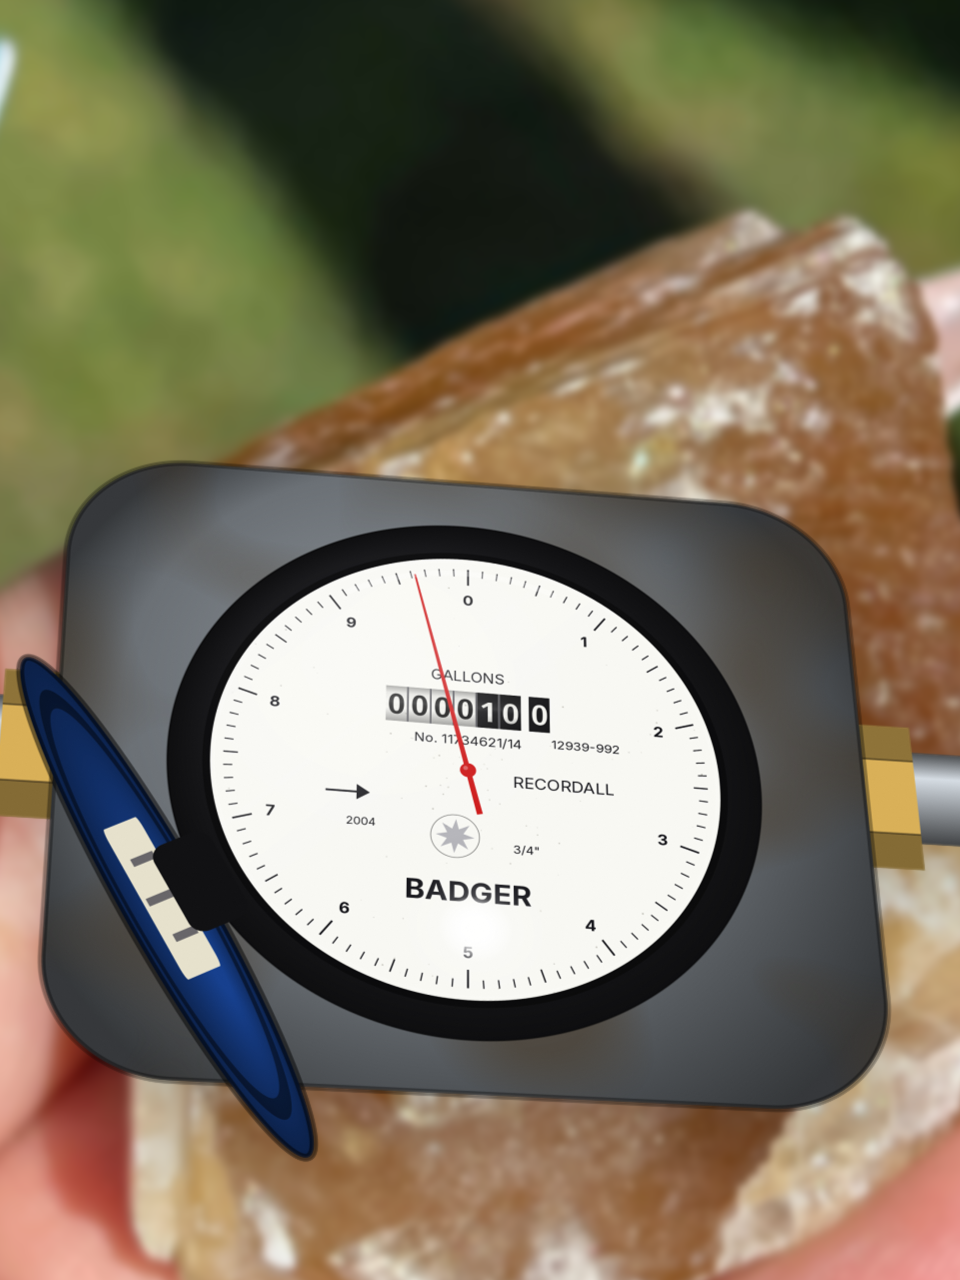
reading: gal 99.6
